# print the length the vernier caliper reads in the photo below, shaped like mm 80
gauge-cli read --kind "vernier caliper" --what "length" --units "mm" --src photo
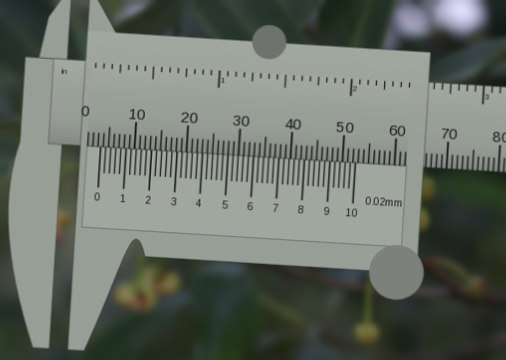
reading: mm 3.5
